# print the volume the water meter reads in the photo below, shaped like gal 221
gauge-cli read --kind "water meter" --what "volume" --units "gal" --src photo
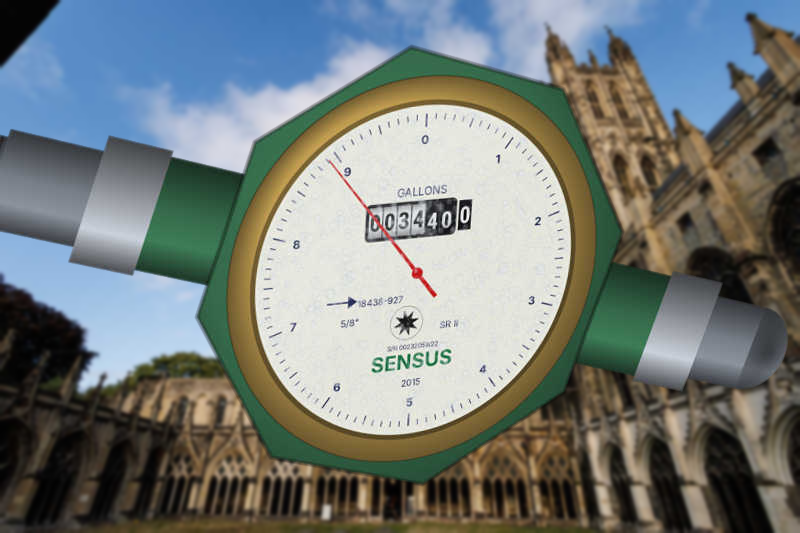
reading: gal 34398.9
